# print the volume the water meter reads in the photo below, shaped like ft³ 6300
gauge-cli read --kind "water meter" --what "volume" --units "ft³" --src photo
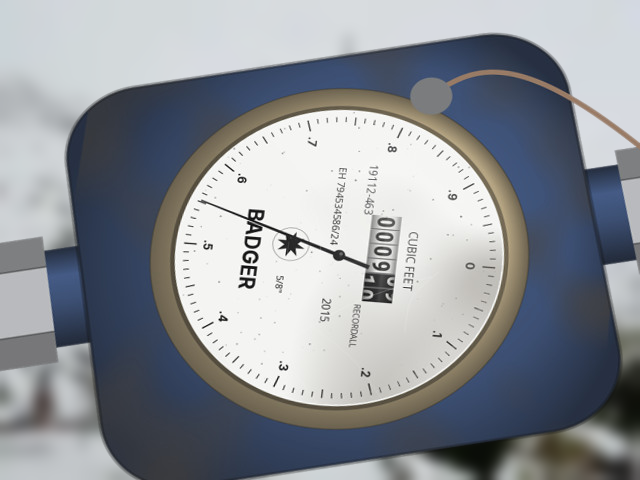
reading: ft³ 909.55
